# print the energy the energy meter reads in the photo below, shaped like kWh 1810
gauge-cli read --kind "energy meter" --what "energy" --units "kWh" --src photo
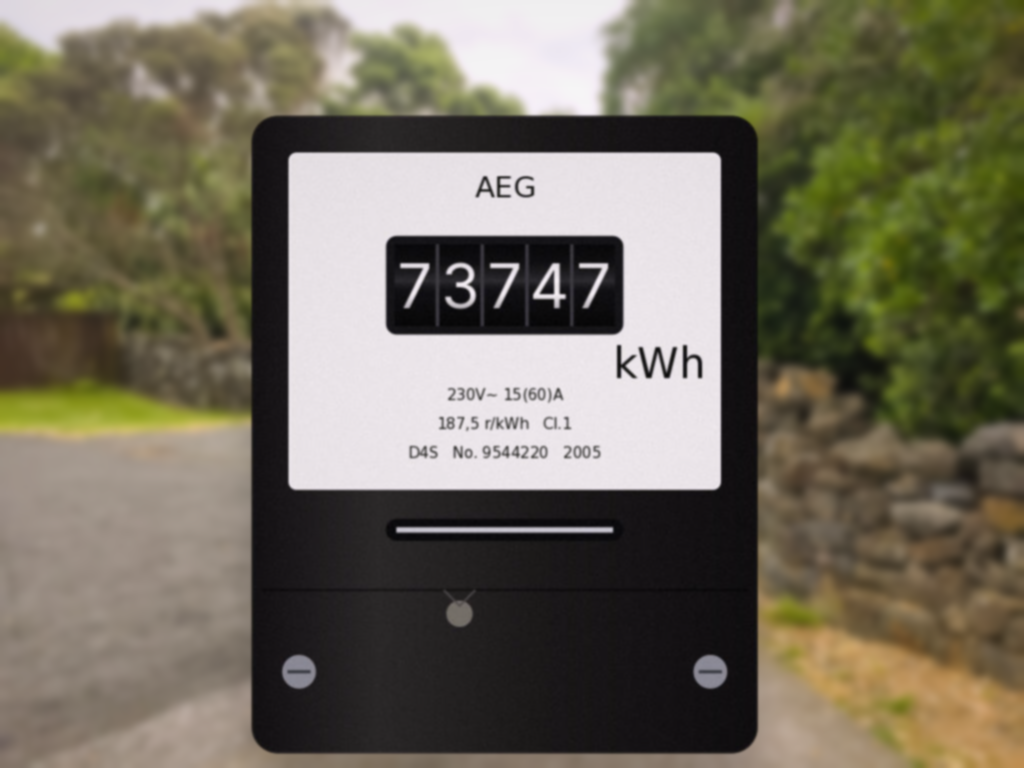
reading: kWh 73747
